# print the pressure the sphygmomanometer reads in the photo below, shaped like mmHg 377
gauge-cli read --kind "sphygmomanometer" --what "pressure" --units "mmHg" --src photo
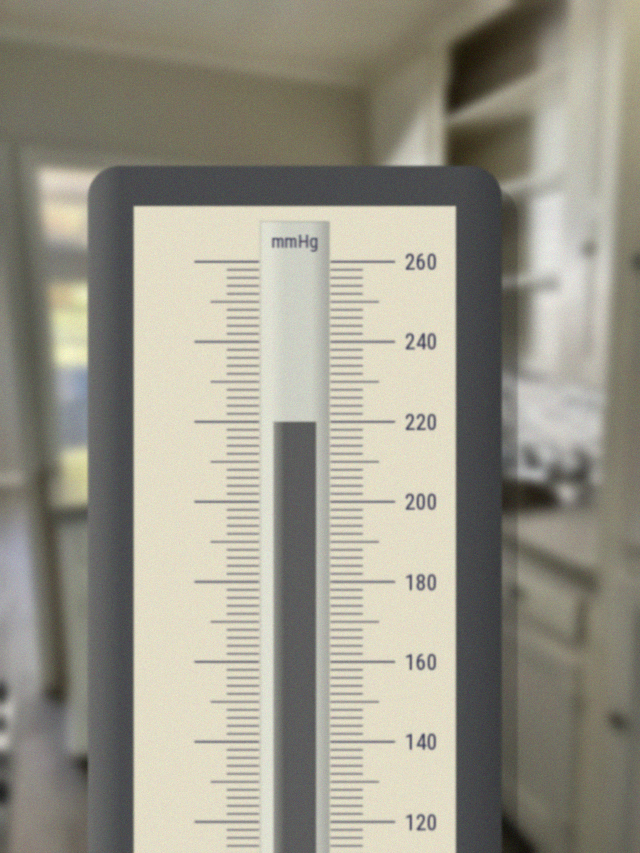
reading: mmHg 220
